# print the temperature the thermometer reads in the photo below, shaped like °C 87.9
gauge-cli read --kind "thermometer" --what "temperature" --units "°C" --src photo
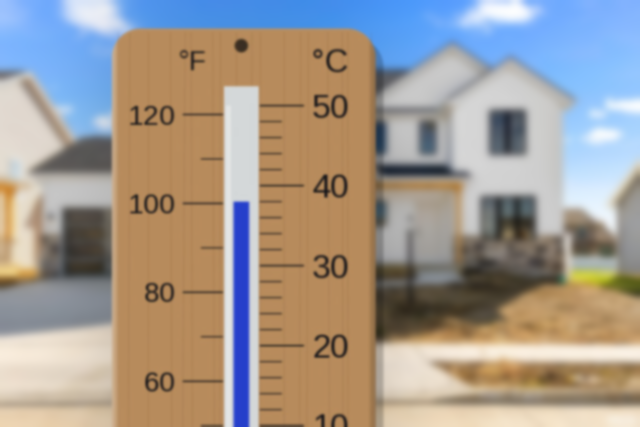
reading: °C 38
